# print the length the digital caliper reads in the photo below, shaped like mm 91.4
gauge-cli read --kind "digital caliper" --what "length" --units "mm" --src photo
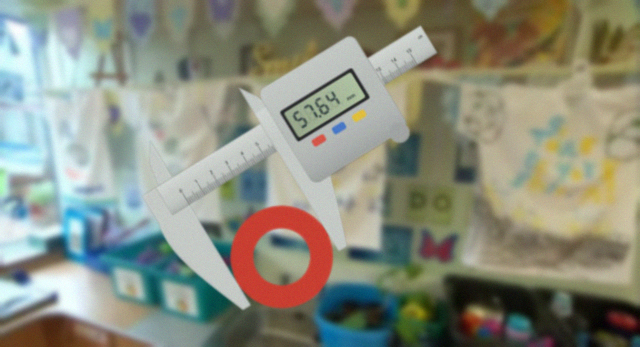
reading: mm 57.64
